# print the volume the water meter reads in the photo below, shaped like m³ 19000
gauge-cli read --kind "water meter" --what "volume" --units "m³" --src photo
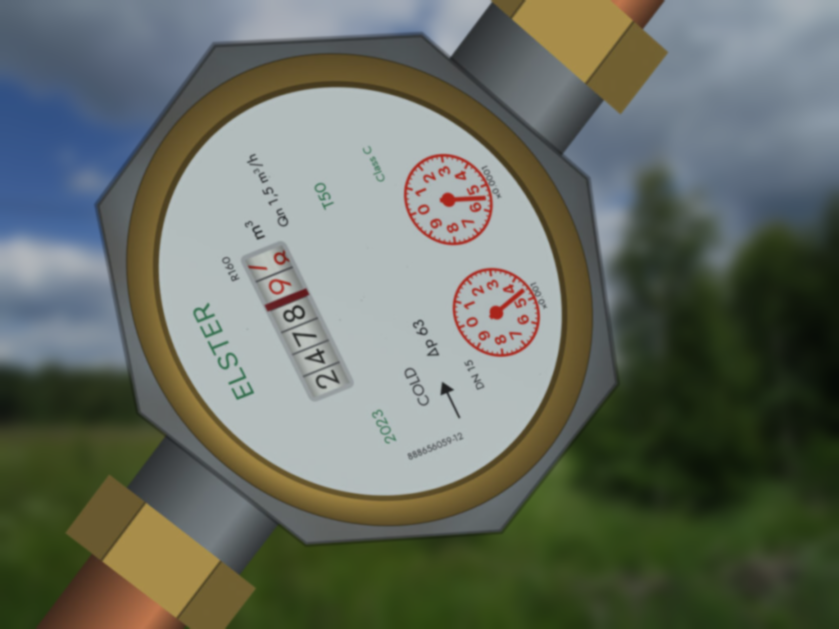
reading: m³ 2478.9745
